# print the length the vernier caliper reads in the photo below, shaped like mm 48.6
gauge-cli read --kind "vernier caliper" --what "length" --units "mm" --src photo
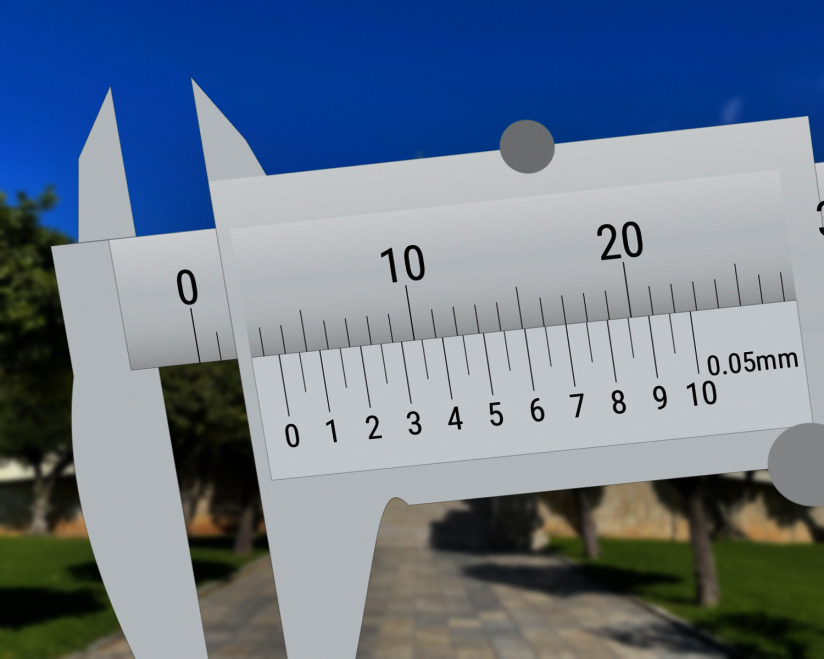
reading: mm 3.70
